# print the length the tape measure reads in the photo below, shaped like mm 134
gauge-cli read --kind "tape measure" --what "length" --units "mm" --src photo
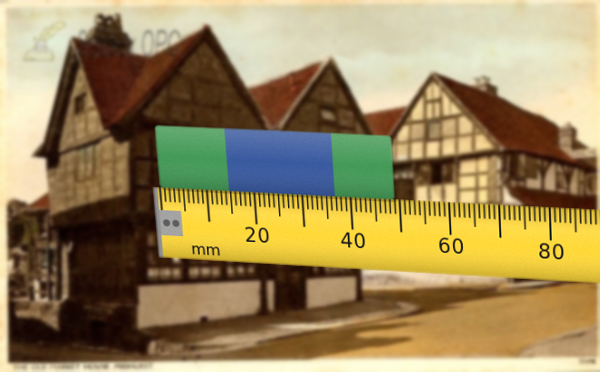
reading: mm 49
